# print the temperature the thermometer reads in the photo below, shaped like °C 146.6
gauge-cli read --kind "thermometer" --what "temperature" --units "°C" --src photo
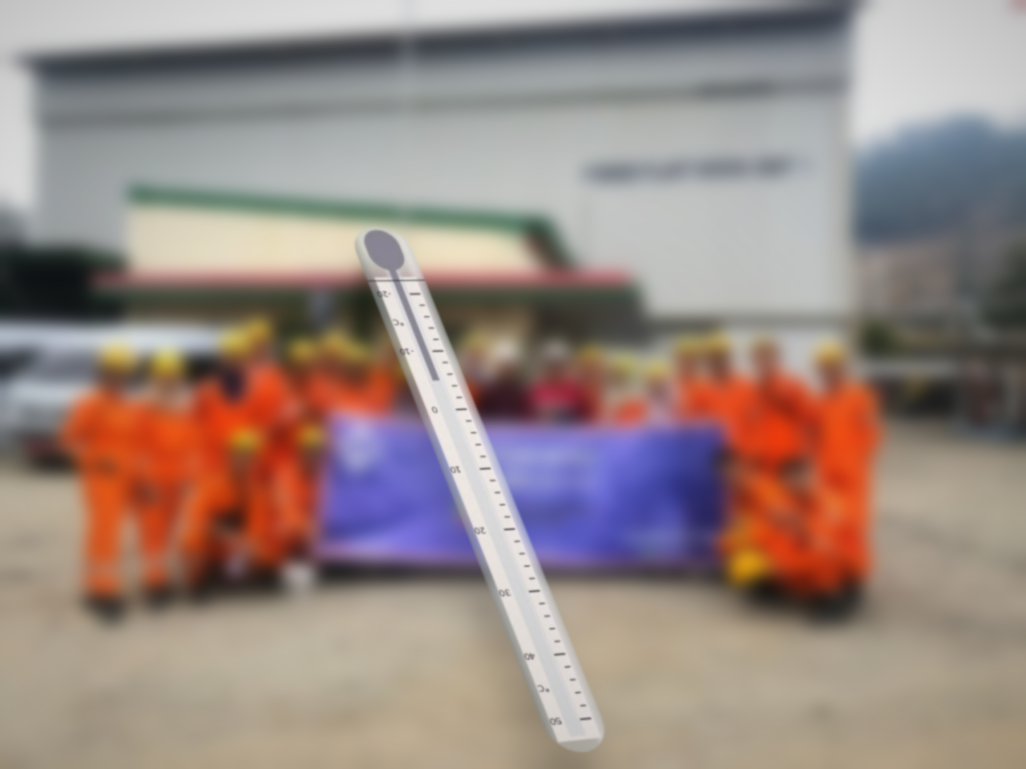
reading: °C -5
